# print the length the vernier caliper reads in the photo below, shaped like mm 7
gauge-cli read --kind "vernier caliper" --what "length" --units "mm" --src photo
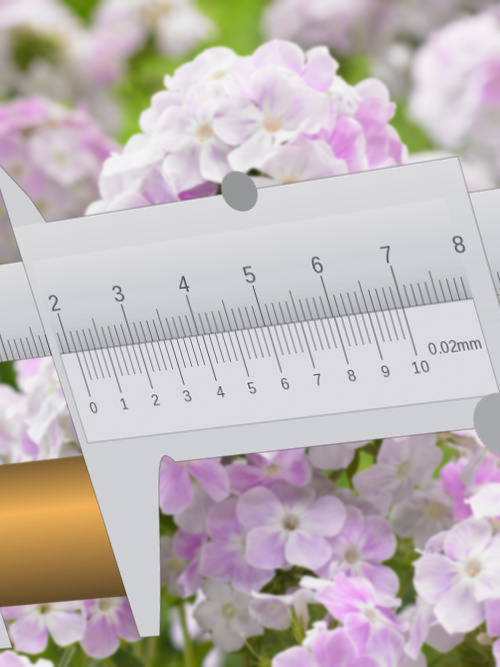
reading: mm 21.0
